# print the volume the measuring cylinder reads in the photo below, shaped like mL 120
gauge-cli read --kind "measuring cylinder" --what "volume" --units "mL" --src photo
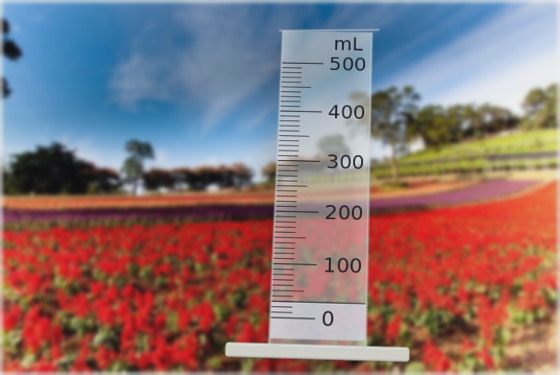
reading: mL 30
